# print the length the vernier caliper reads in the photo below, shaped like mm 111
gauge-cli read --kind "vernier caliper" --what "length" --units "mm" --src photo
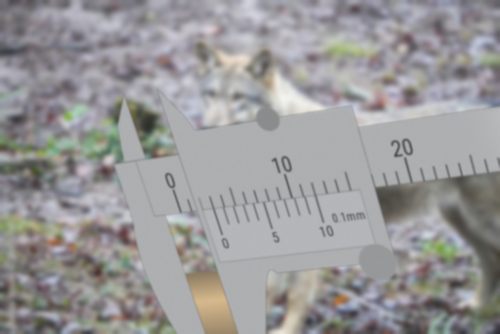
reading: mm 3.0
